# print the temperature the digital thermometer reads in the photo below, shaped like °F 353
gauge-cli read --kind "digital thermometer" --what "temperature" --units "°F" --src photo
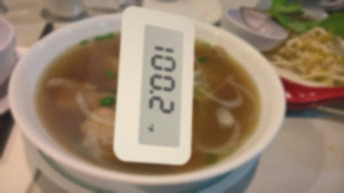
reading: °F 100.2
